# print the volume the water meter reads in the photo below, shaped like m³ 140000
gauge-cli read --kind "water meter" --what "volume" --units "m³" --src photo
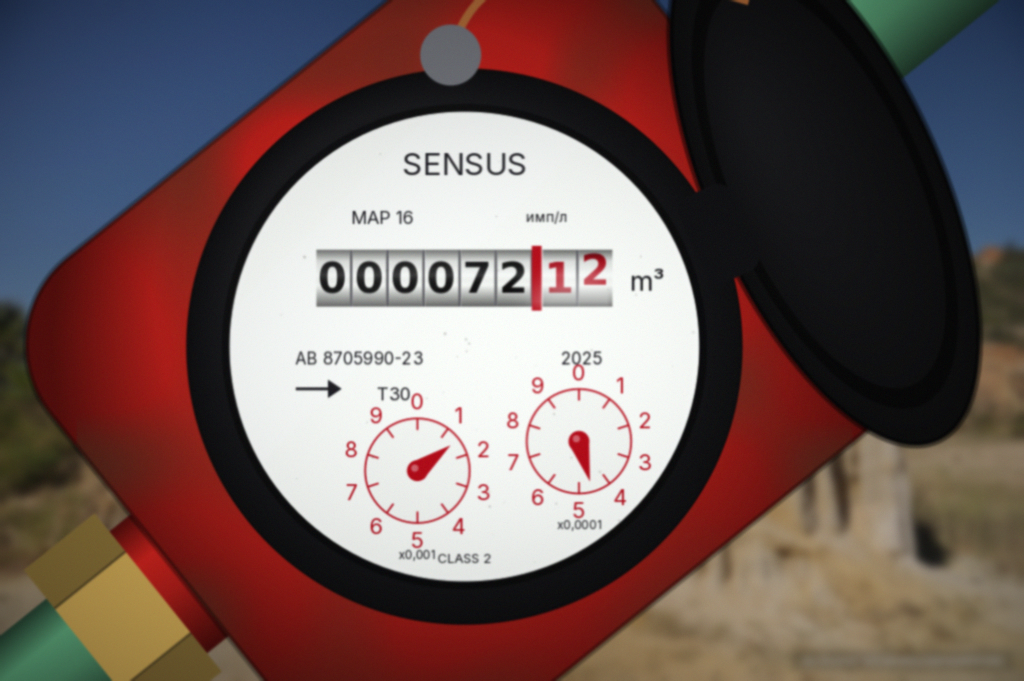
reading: m³ 72.1214
